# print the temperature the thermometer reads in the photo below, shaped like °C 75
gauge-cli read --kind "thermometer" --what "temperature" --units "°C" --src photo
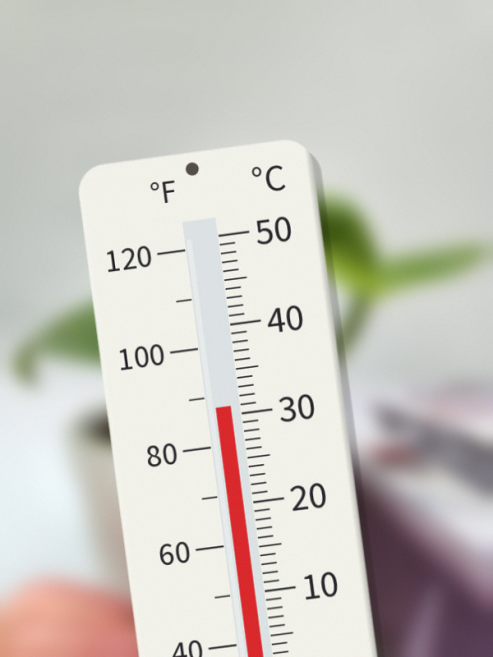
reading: °C 31
